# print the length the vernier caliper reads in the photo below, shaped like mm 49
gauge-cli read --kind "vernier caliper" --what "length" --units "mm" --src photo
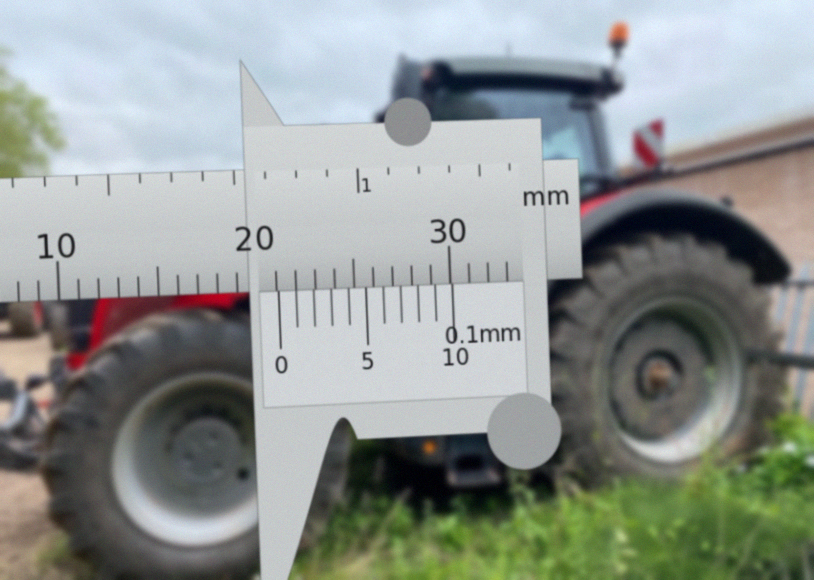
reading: mm 21.1
